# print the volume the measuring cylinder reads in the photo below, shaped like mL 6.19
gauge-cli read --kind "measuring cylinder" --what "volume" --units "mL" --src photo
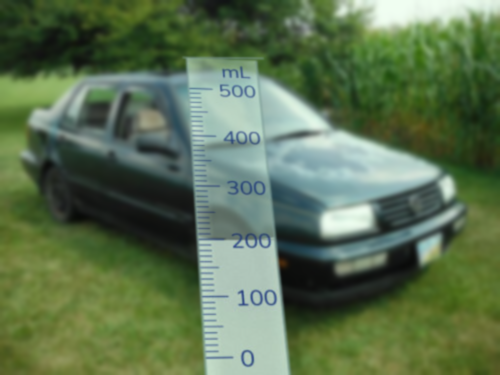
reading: mL 200
